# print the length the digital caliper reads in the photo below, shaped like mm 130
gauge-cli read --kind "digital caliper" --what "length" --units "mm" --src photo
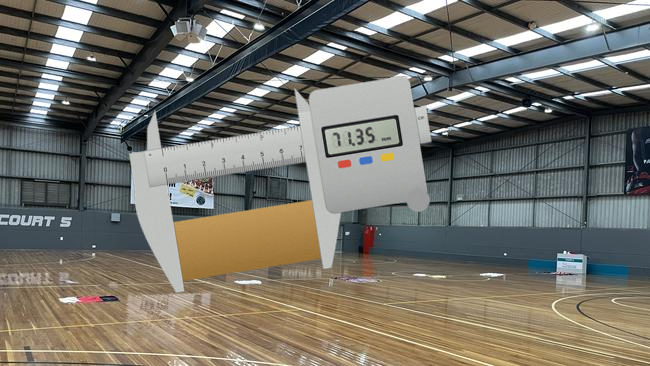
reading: mm 71.35
